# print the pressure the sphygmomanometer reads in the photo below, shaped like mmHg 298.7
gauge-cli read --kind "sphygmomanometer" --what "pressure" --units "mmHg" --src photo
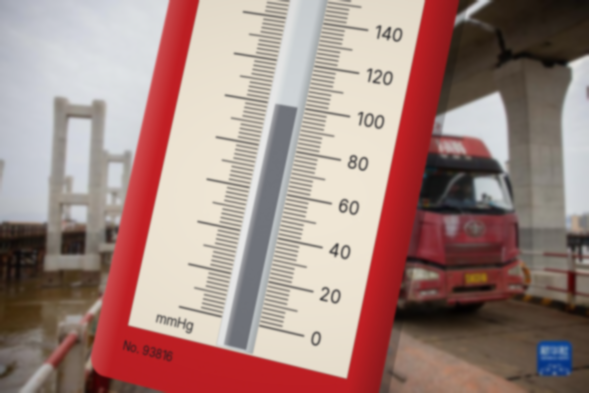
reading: mmHg 100
